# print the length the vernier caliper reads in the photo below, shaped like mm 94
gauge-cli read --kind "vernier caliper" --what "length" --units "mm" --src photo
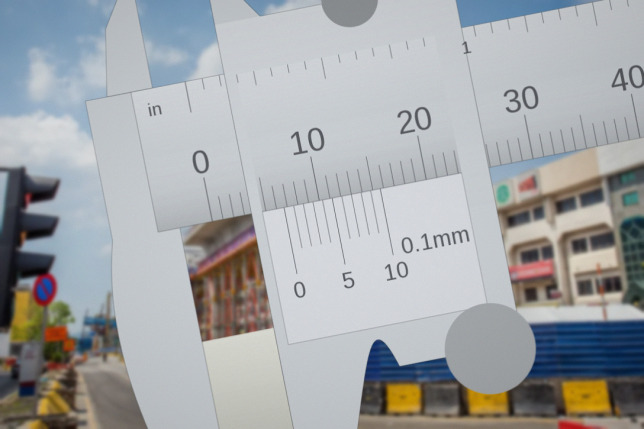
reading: mm 6.7
